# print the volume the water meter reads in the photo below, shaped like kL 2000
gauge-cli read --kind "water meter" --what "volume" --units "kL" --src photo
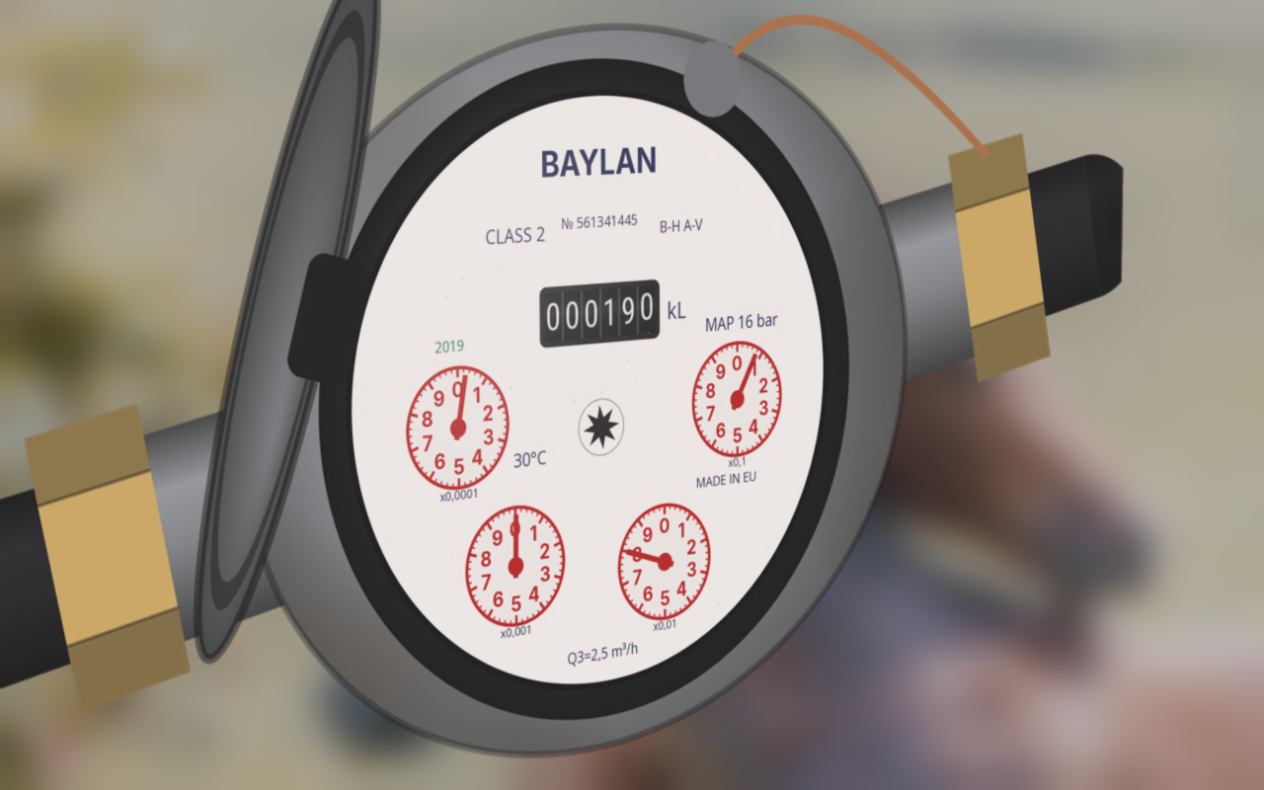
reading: kL 190.0800
